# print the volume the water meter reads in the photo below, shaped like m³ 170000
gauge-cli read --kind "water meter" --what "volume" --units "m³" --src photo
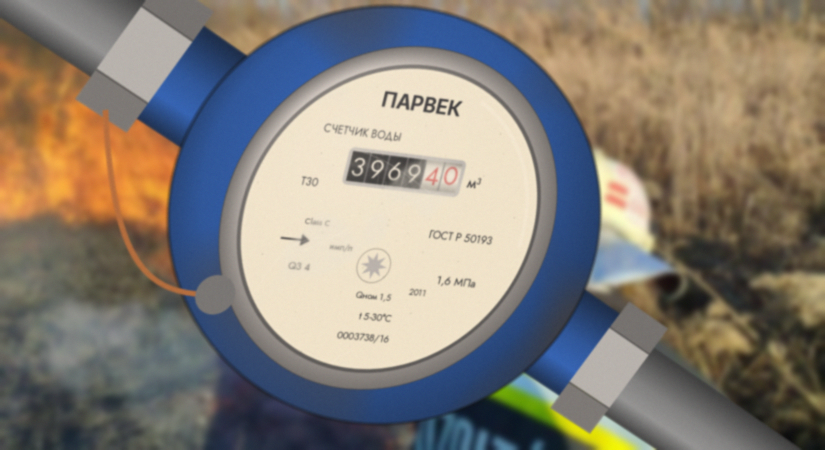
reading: m³ 3969.40
